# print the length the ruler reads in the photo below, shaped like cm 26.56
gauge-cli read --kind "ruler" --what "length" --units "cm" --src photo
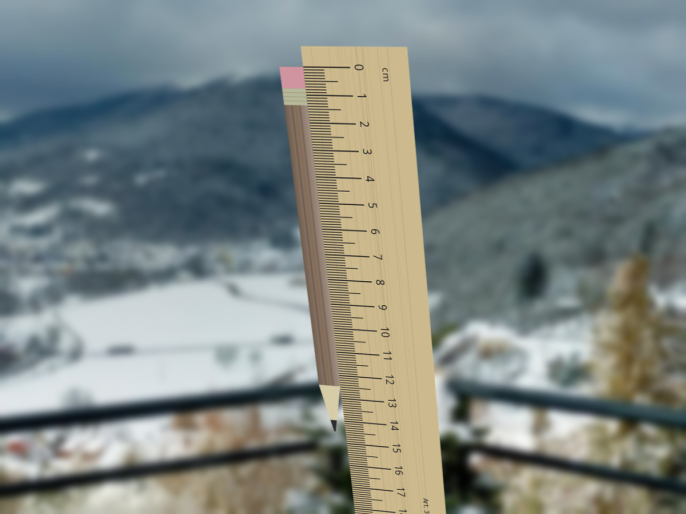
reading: cm 14.5
